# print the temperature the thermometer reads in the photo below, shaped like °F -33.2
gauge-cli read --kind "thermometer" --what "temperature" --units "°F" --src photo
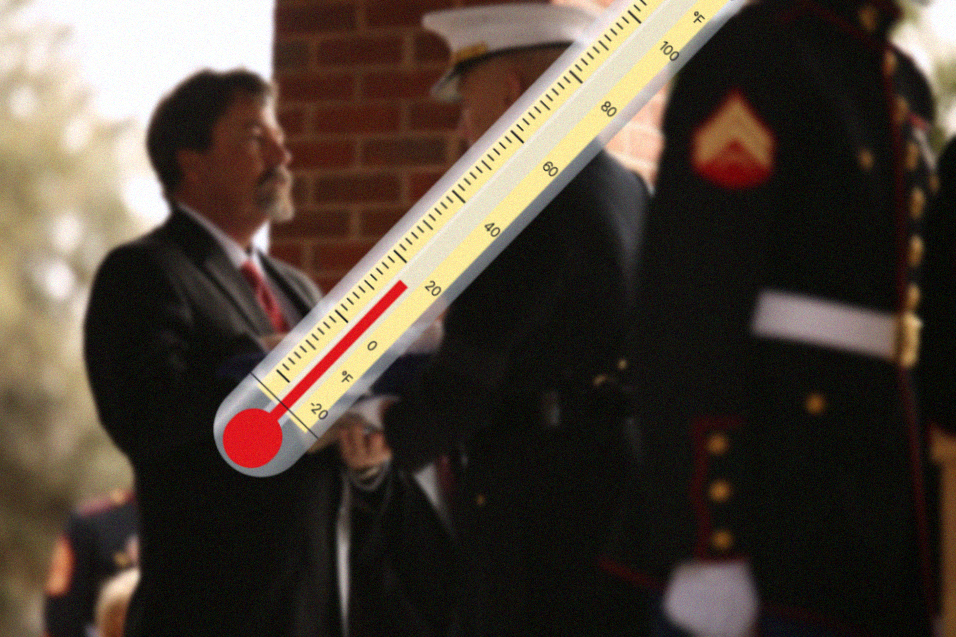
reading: °F 16
